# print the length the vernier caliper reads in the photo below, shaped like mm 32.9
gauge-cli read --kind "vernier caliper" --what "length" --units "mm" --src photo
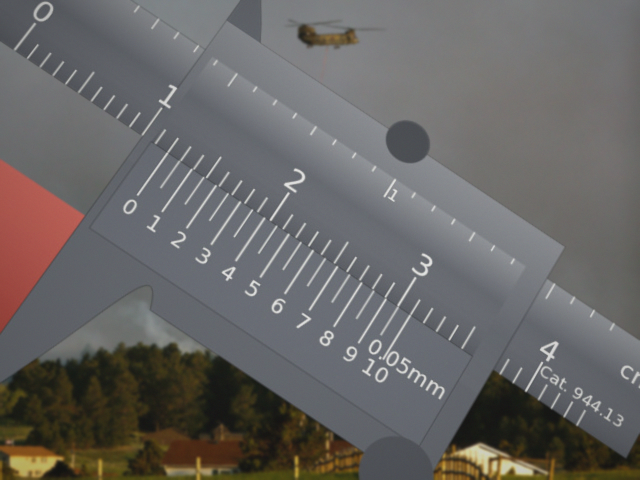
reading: mm 12.0
